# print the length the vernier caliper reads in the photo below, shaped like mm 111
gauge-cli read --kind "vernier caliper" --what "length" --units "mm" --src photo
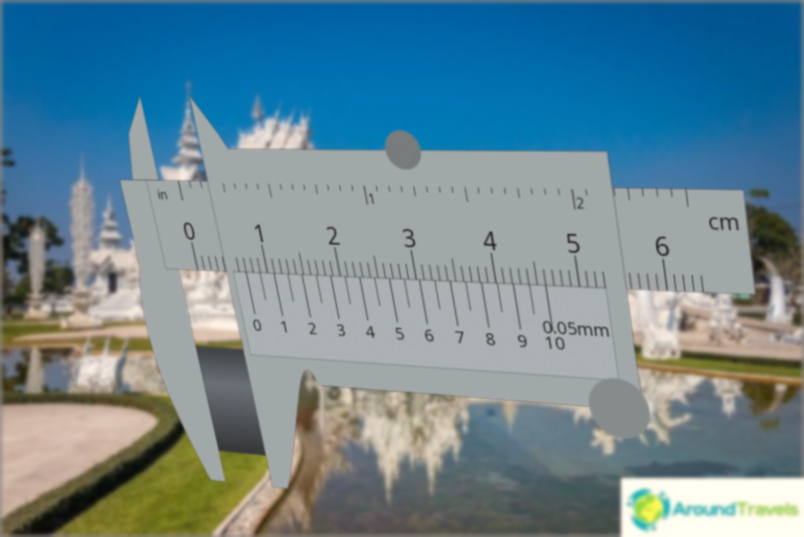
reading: mm 7.0
